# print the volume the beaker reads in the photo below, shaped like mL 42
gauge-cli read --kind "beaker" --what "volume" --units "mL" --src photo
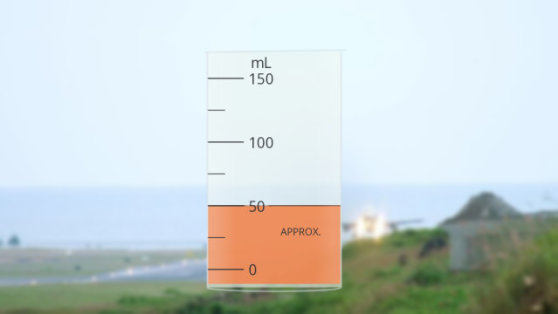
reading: mL 50
